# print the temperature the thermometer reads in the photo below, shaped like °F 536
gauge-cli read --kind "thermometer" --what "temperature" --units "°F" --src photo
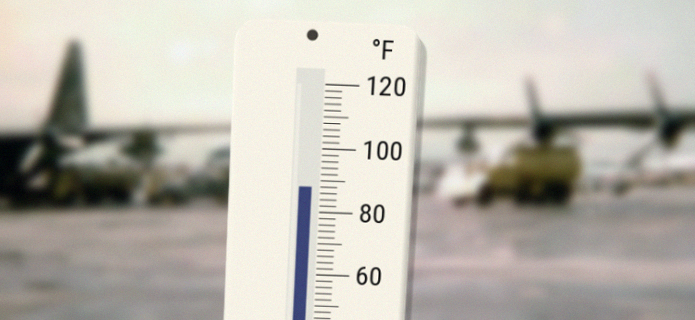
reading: °F 88
